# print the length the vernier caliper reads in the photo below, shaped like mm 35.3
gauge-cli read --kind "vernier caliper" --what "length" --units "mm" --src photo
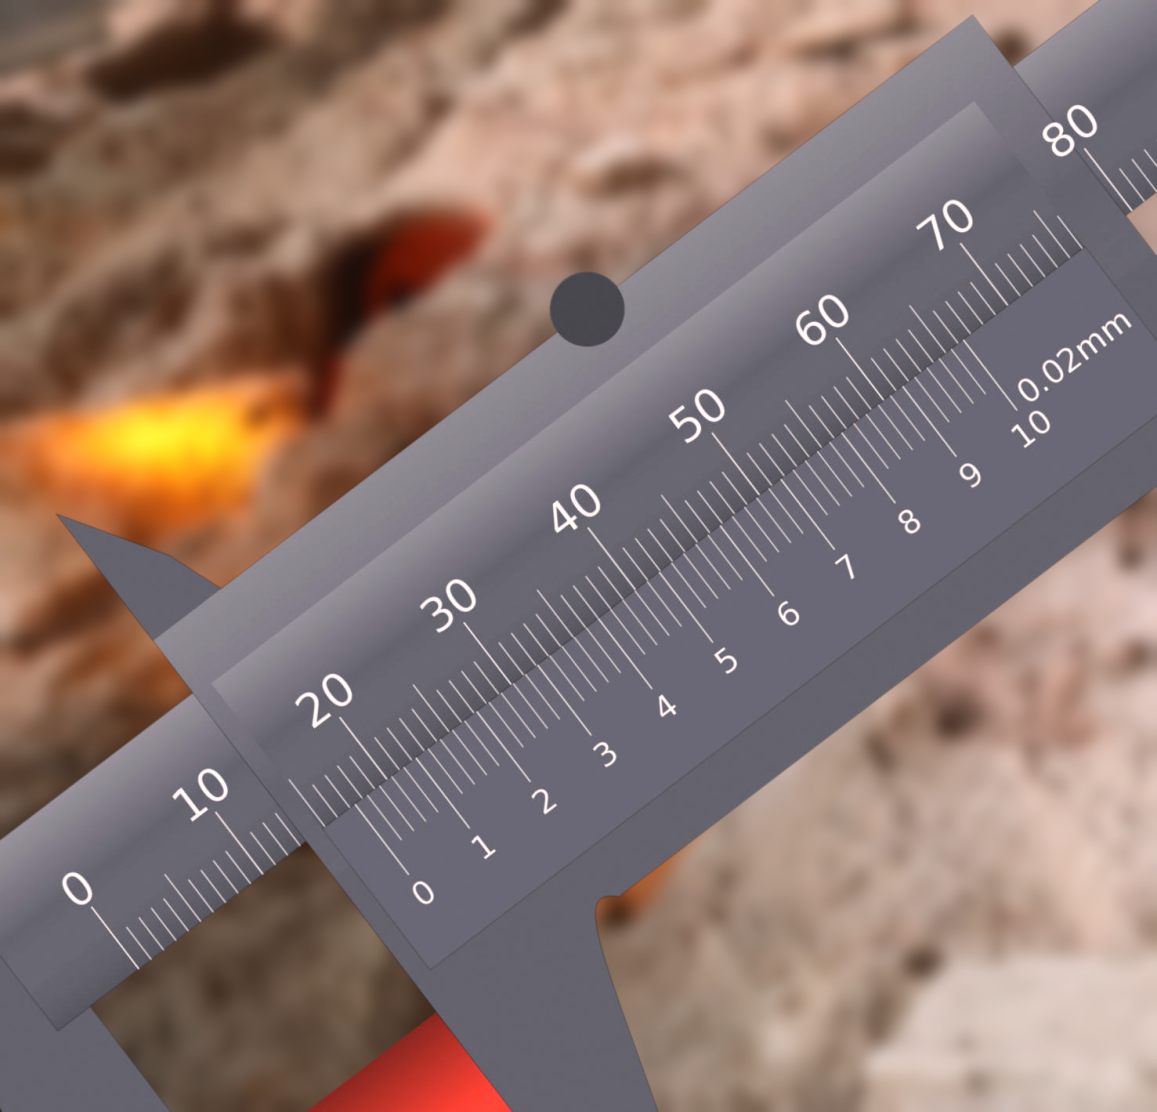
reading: mm 17.4
